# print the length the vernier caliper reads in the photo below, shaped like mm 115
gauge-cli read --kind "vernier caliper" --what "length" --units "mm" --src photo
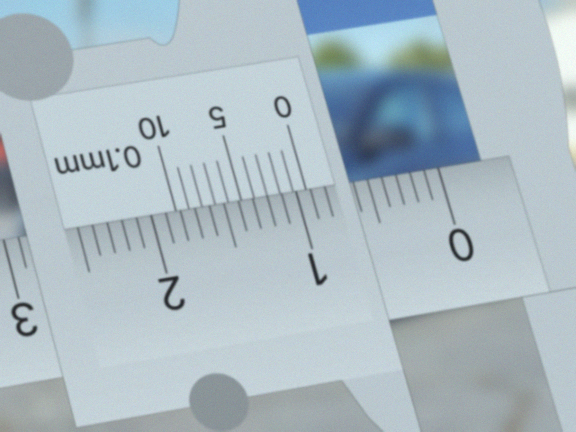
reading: mm 9.3
